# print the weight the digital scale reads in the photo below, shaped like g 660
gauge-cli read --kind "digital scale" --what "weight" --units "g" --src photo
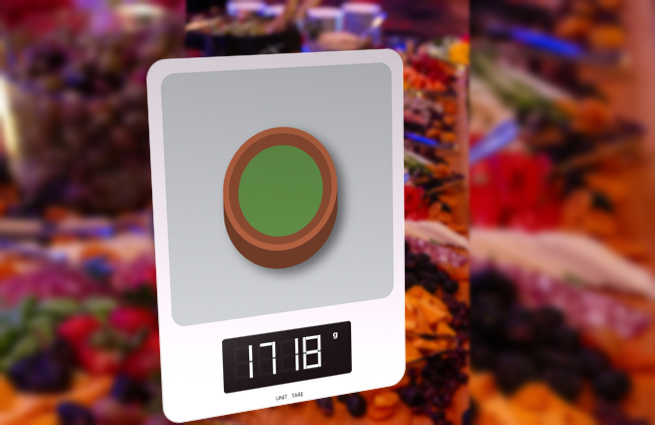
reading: g 1718
